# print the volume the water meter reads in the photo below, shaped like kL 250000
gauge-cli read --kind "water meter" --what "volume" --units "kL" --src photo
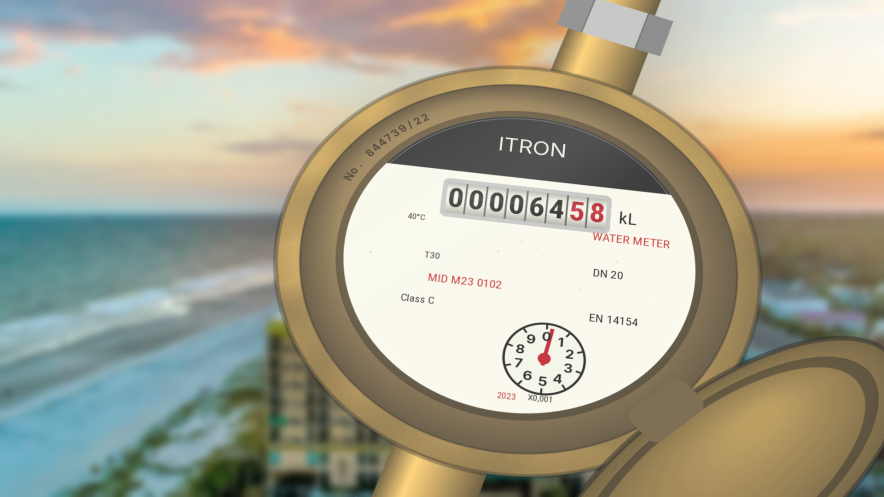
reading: kL 64.580
